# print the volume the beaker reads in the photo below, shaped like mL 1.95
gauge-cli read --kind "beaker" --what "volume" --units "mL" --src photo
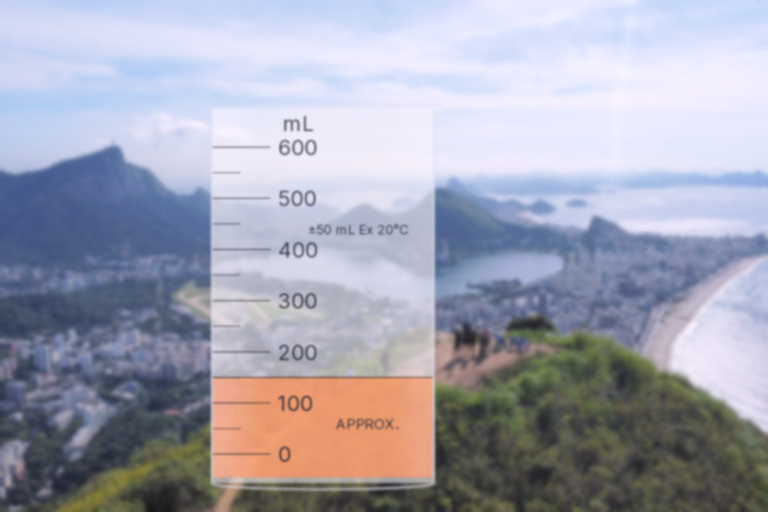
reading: mL 150
